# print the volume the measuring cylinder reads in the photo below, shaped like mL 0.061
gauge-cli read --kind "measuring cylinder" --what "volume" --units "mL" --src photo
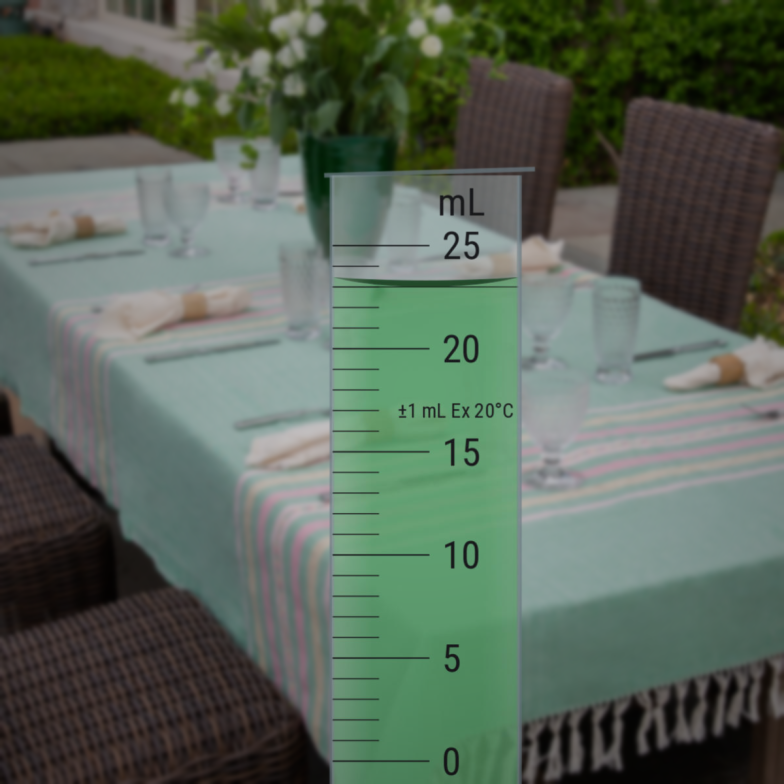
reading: mL 23
